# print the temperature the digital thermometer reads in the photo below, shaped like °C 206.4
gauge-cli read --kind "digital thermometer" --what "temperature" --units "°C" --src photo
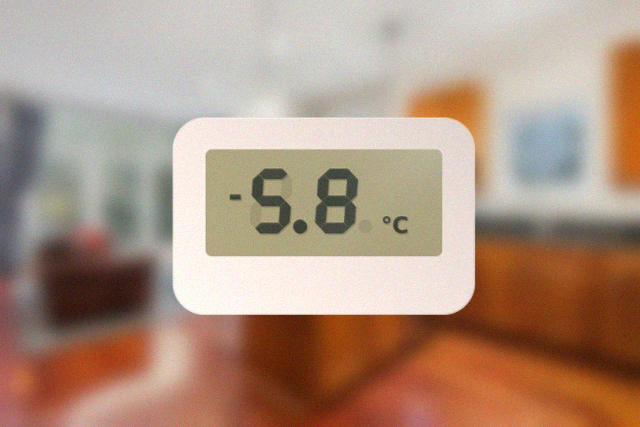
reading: °C -5.8
